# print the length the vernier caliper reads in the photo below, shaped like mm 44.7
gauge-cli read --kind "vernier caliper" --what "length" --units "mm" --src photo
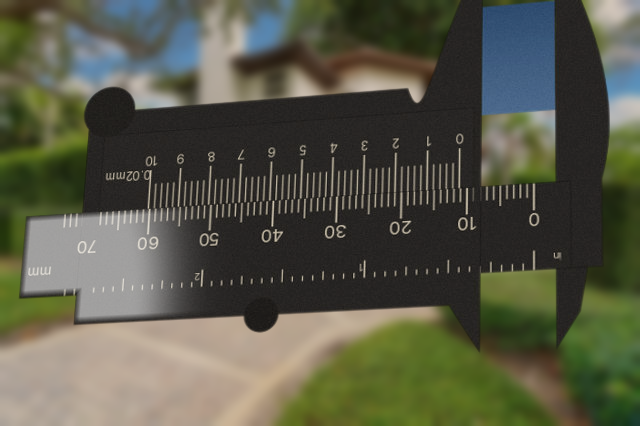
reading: mm 11.2
